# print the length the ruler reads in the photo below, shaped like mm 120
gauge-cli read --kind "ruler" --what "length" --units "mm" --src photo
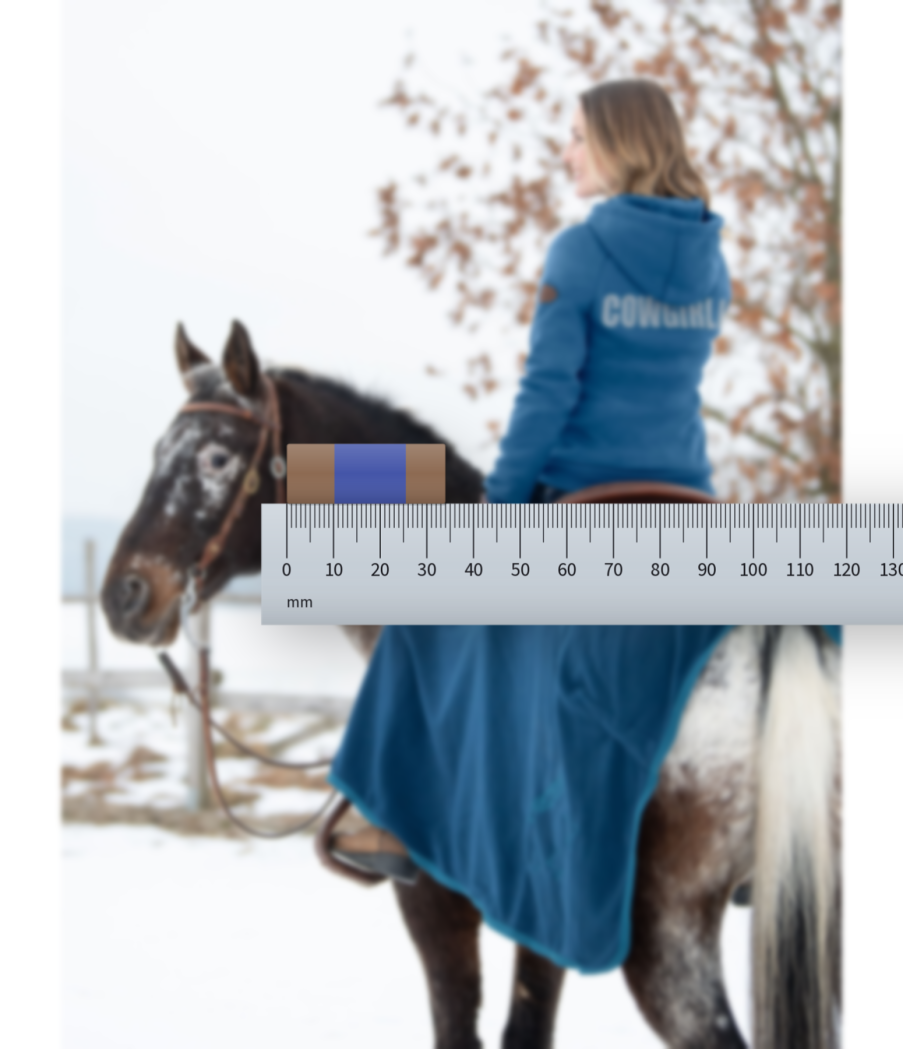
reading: mm 34
